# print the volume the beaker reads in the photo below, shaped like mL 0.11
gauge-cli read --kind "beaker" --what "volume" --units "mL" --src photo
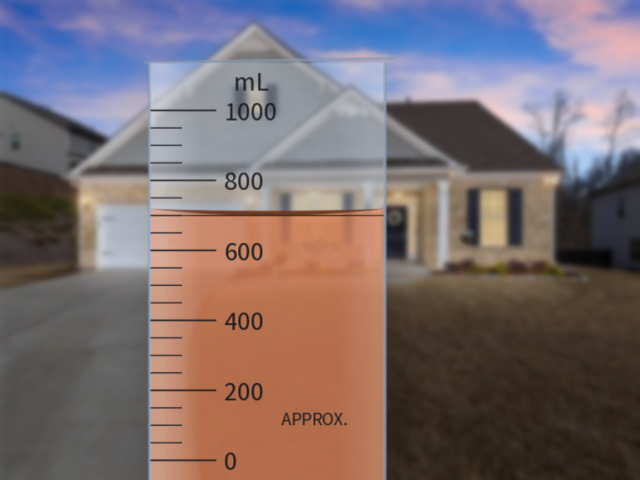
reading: mL 700
